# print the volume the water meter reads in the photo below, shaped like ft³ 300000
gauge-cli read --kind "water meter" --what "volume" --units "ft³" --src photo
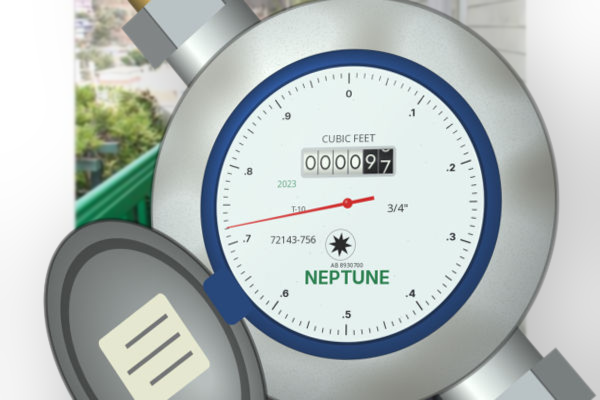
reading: ft³ 96.72
